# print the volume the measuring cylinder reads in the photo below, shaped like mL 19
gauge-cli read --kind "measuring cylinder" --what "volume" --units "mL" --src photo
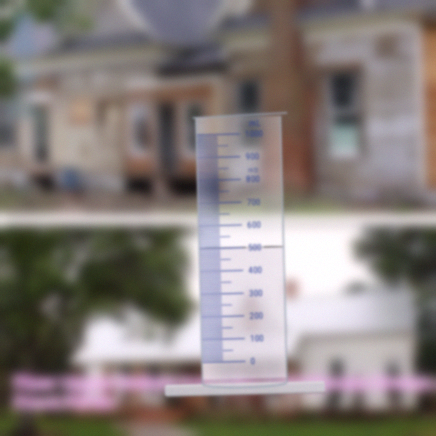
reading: mL 500
